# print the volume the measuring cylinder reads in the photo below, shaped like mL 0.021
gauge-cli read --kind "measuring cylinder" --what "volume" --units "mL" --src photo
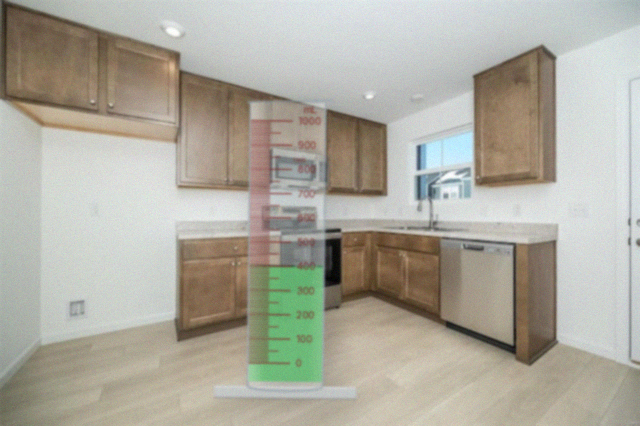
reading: mL 400
